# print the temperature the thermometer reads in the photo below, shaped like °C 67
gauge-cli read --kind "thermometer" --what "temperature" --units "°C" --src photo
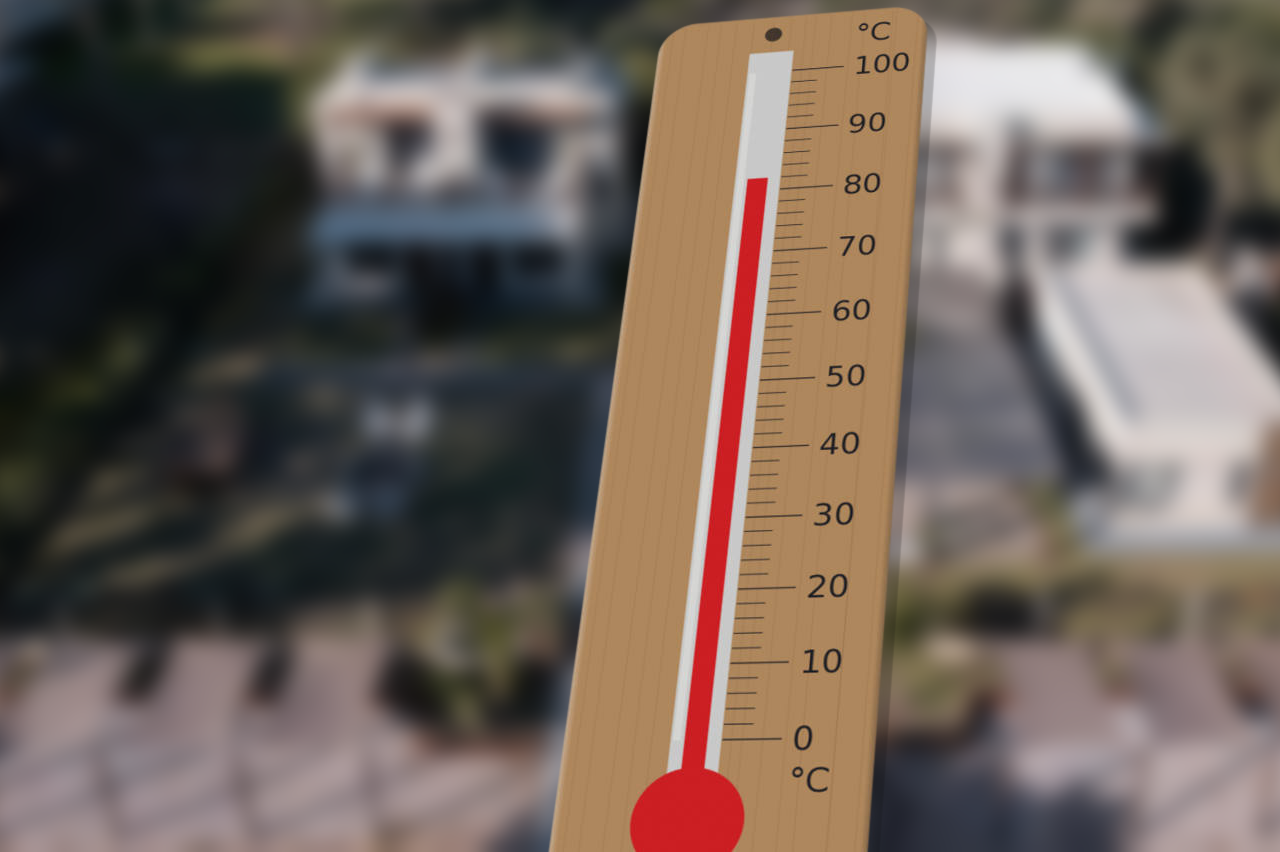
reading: °C 82
